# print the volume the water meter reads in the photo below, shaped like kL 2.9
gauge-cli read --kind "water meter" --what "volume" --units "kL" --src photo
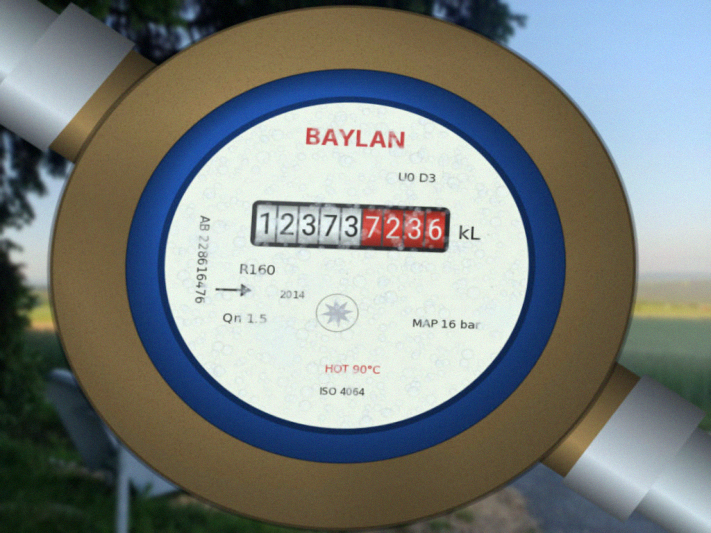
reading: kL 12373.7236
